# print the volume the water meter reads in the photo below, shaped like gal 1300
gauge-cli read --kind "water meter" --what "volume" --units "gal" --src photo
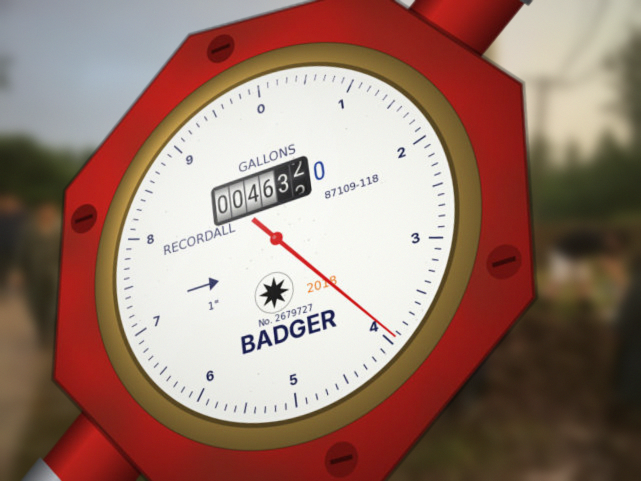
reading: gal 46323.9
